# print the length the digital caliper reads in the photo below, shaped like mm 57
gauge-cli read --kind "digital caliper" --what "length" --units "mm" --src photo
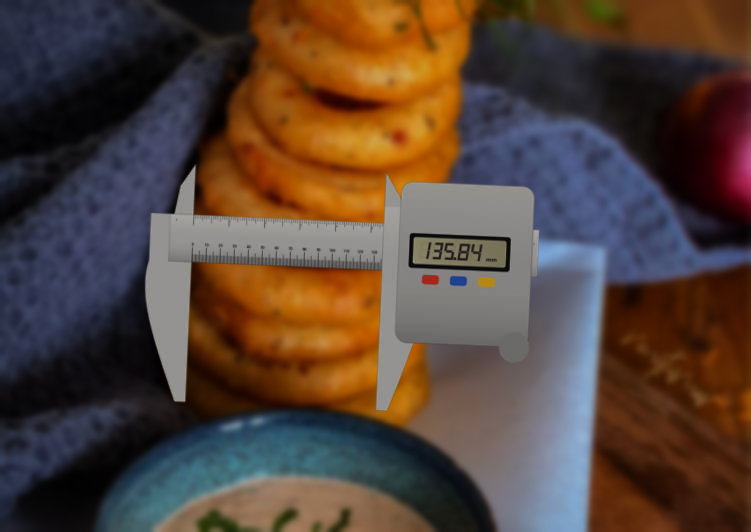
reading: mm 135.84
